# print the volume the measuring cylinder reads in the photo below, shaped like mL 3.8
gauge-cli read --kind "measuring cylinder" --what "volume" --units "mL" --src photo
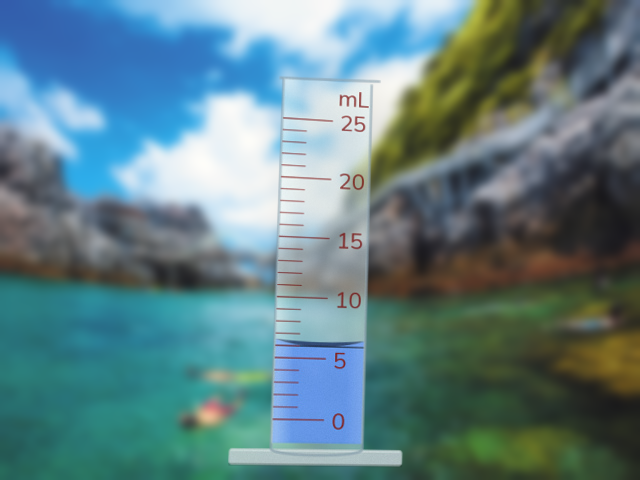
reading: mL 6
